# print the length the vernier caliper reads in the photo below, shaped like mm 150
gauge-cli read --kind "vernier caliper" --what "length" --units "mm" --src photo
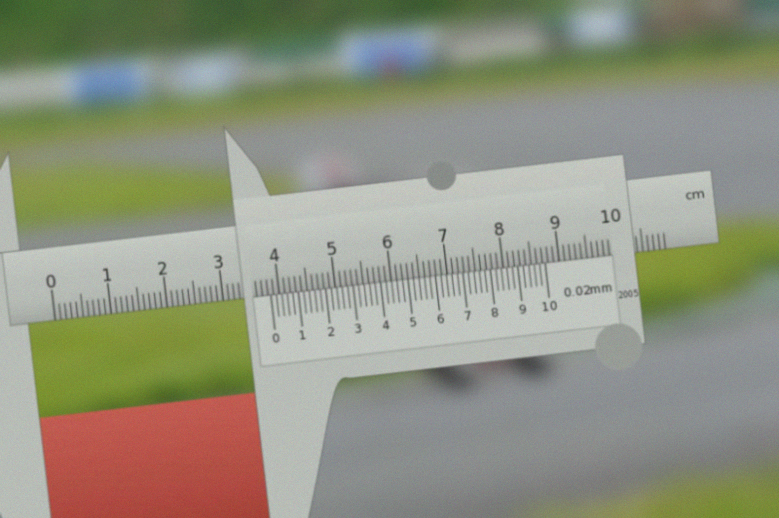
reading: mm 38.5
